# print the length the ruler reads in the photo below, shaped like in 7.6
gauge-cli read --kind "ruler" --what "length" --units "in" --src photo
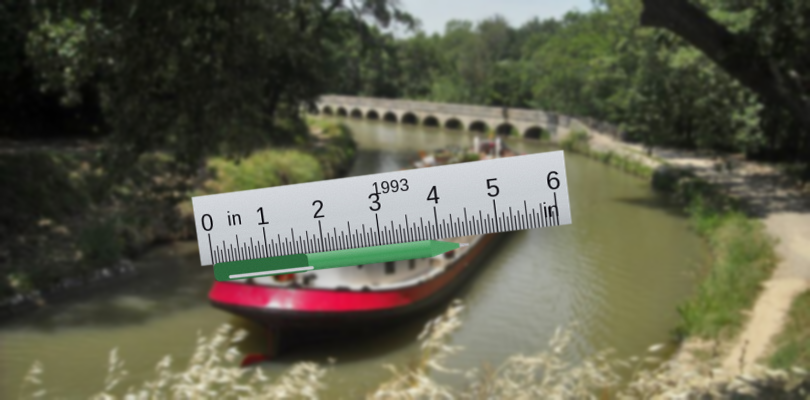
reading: in 4.5
